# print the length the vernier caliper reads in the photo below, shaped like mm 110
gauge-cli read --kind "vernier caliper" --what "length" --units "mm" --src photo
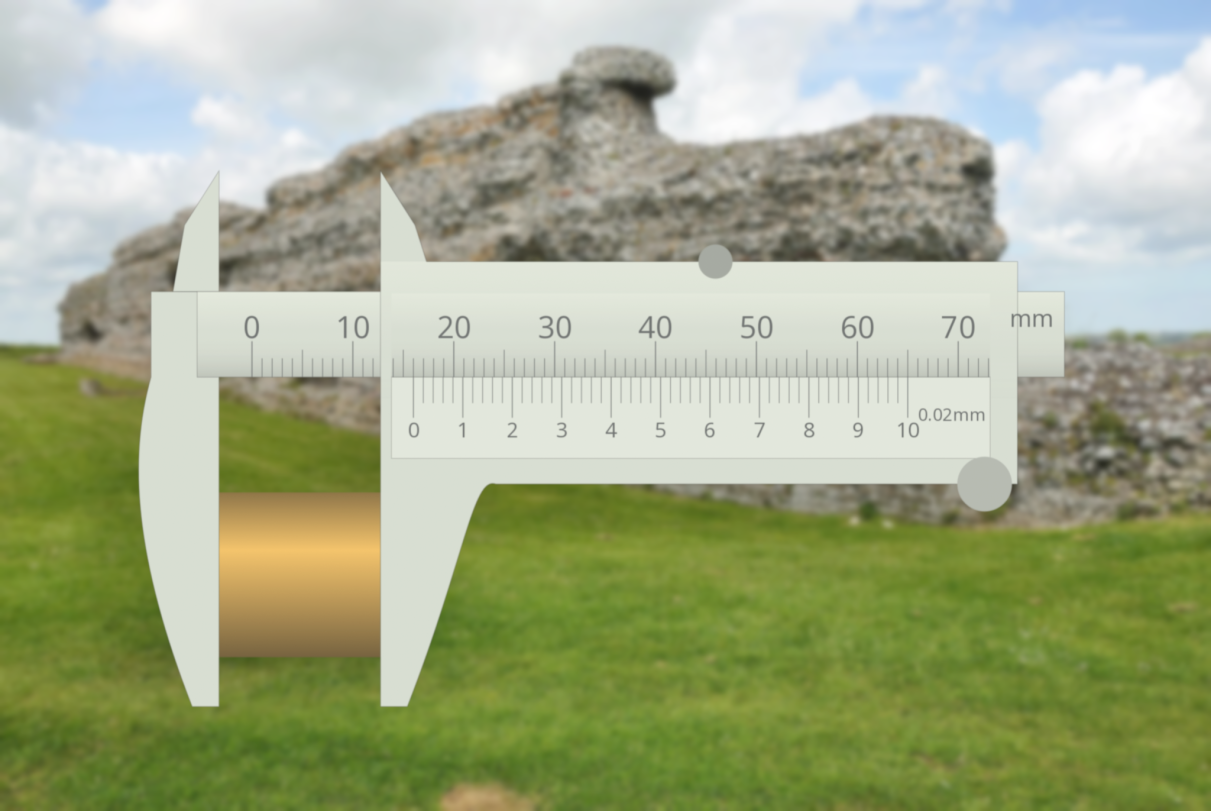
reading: mm 16.0
